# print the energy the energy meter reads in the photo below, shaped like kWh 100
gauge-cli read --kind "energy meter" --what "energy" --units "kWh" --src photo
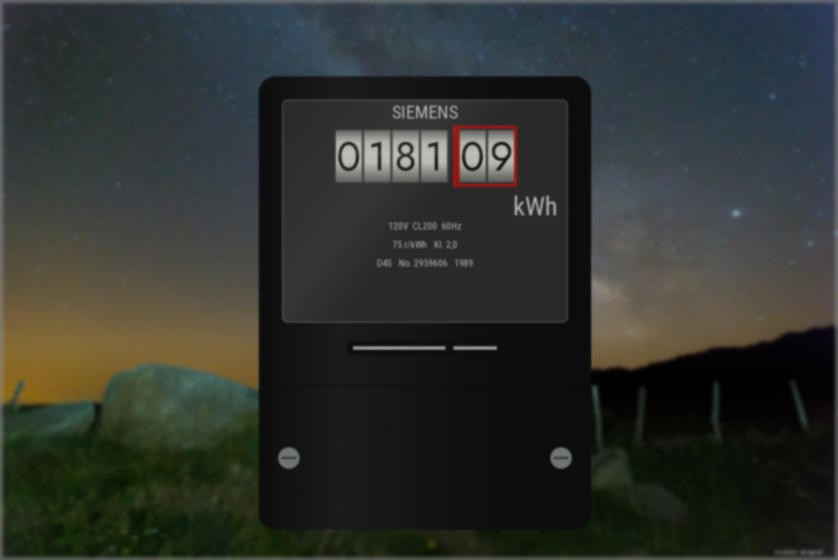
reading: kWh 181.09
